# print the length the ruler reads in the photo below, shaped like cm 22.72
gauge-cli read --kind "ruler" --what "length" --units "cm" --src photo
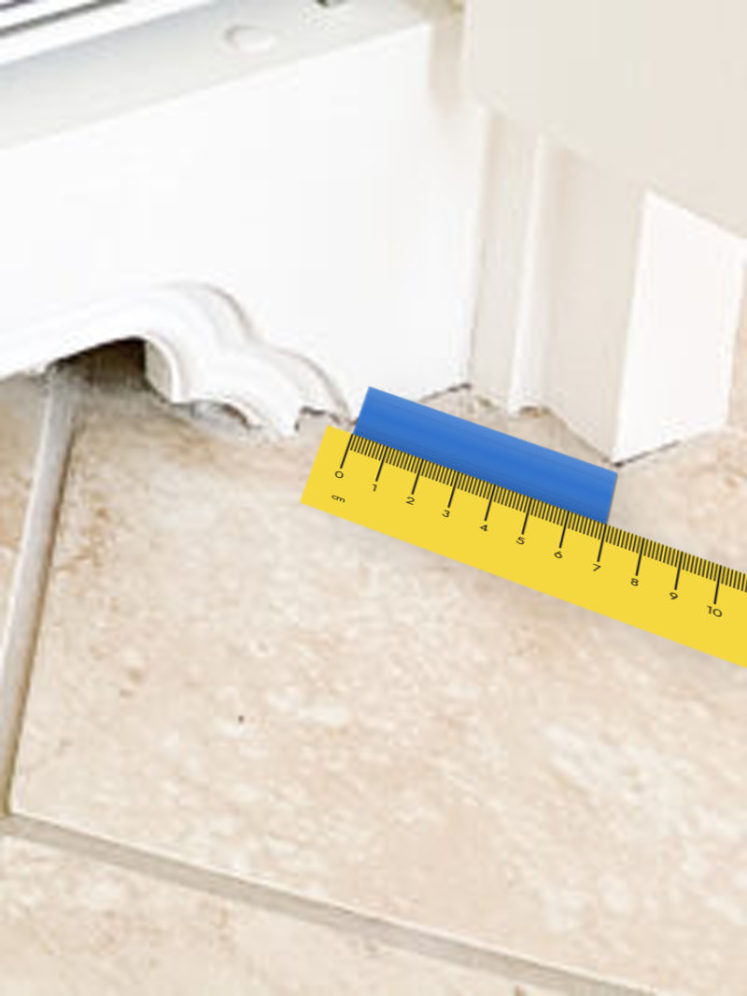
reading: cm 7
